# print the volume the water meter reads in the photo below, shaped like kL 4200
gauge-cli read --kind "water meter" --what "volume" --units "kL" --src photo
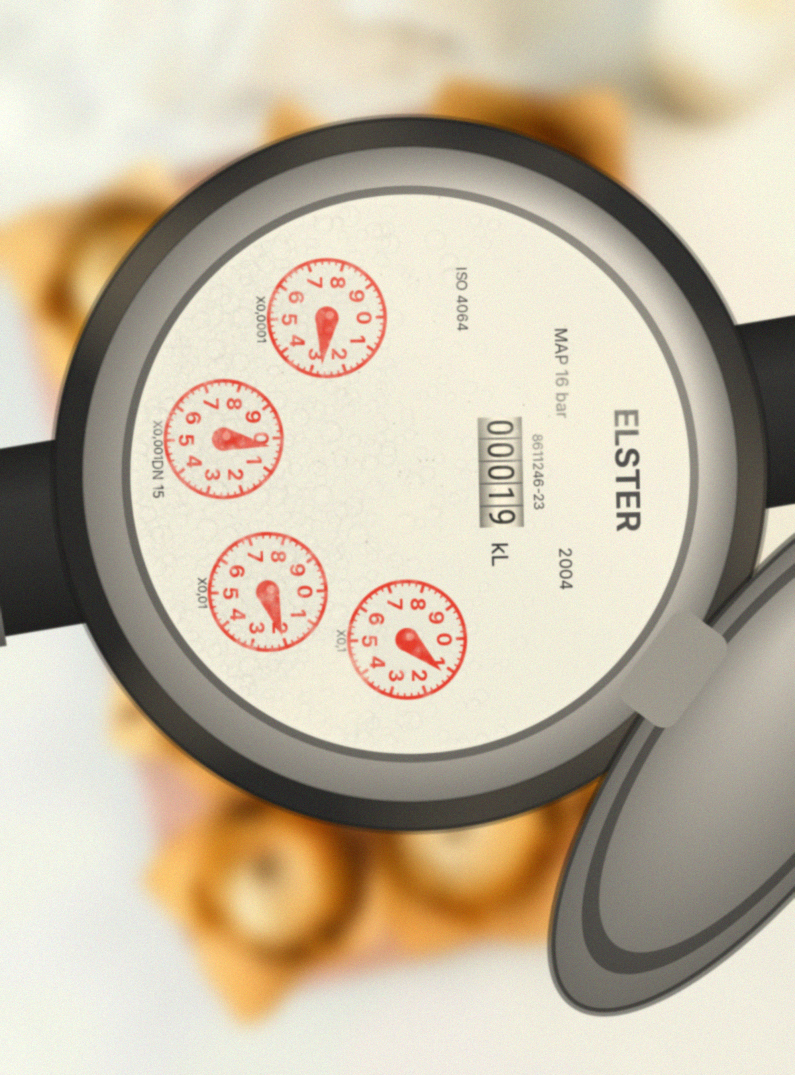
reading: kL 19.1202
